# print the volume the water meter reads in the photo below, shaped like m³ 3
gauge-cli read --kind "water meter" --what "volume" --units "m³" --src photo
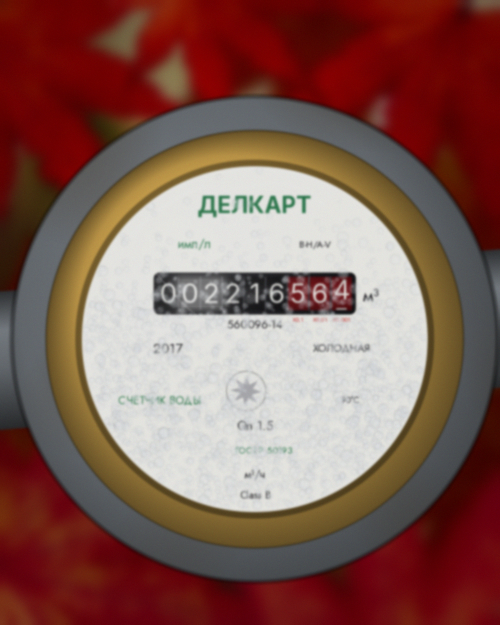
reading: m³ 2216.564
